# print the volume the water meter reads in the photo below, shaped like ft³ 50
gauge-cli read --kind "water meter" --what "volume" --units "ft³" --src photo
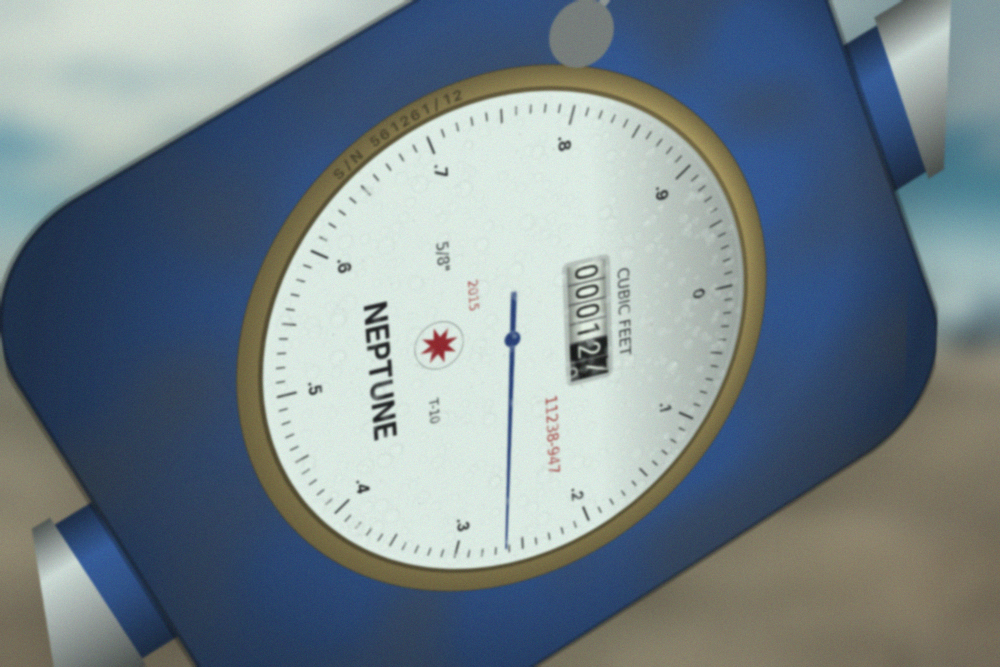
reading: ft³ 127.26
